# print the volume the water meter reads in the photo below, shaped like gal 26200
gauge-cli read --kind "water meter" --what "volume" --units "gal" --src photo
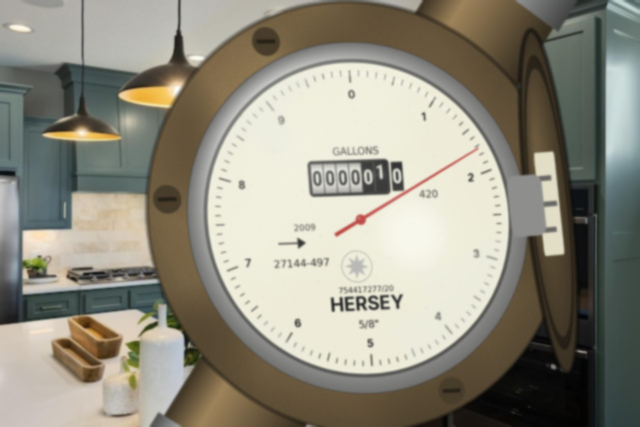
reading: gal 11.7
